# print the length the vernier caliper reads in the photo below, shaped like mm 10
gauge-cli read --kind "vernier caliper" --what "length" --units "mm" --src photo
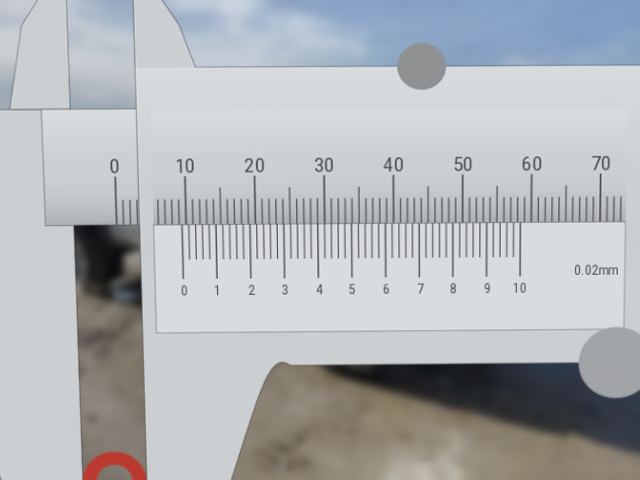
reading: mm 9.4
